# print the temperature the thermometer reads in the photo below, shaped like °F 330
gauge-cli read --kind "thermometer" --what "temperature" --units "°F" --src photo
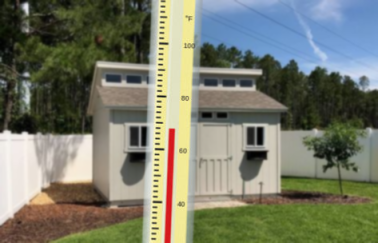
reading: °F 68
